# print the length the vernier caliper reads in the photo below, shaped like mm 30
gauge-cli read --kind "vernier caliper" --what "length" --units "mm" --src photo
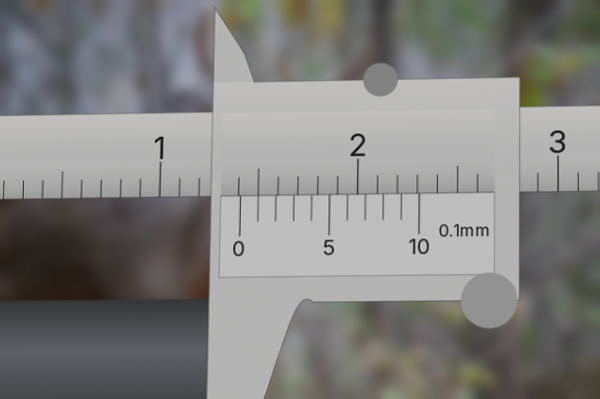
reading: mm 14.1
